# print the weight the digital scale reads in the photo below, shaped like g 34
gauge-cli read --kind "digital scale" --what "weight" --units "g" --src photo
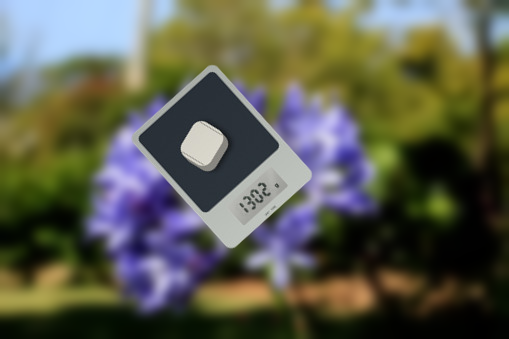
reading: g 1302
